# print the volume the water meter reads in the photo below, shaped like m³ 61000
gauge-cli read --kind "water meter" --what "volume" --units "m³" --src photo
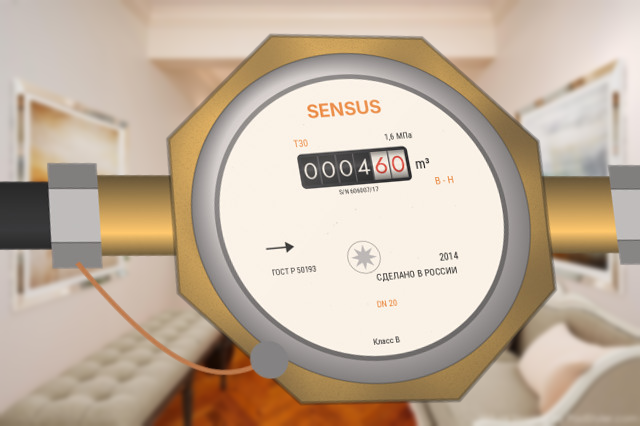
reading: m³ 4.60
